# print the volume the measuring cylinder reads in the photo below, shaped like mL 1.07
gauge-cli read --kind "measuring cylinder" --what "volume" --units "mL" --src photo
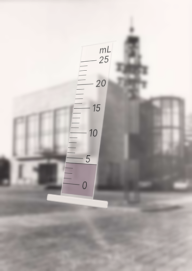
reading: mL 4
